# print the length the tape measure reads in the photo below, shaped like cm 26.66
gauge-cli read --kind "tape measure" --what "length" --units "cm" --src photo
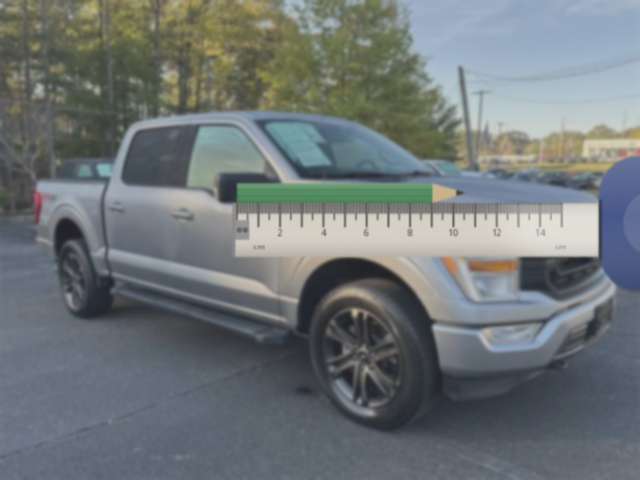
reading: cm 10.5
